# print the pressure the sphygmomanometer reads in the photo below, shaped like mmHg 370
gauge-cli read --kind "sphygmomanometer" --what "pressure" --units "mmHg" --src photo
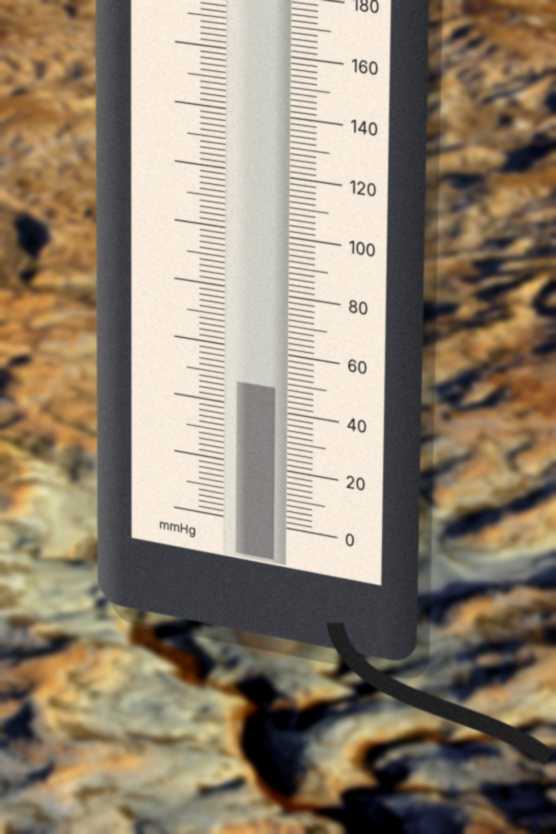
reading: mmHg 48
